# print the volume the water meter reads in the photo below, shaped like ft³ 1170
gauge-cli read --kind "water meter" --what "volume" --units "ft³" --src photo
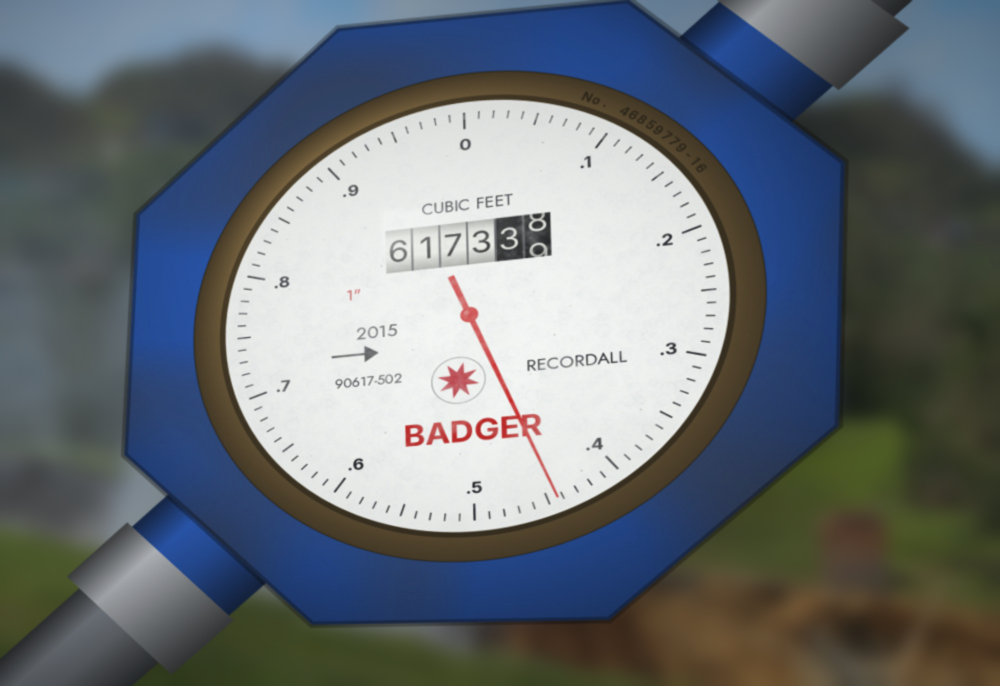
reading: ft³ 617338.44
